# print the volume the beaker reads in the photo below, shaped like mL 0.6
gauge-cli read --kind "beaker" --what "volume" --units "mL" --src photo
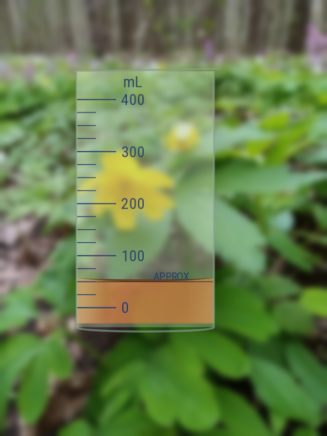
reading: mL 50
